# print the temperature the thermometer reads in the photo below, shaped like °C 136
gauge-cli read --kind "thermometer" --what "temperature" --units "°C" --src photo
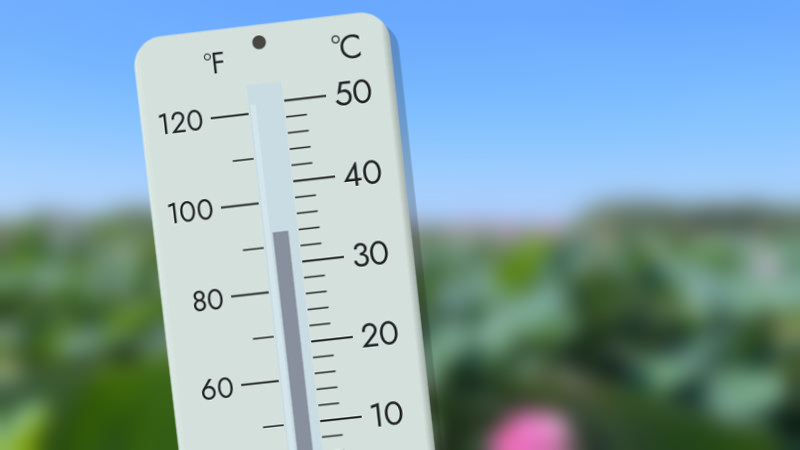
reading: °C 34
